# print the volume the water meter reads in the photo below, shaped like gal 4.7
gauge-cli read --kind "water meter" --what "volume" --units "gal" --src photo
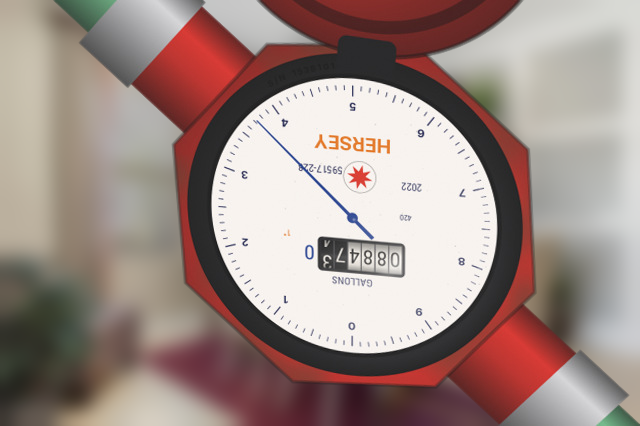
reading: gal 884733.7
